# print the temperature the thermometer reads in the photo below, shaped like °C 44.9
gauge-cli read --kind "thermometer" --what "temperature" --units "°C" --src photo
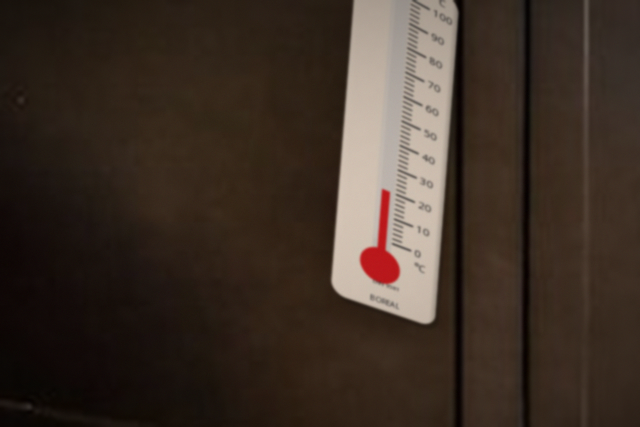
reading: °C 20
